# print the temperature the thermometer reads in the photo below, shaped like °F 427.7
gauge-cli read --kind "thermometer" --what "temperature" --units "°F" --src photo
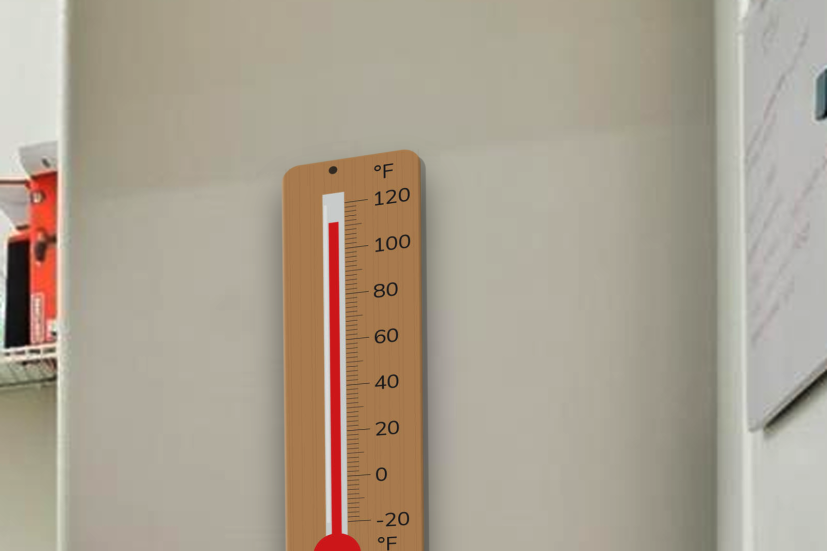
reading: °F 112
